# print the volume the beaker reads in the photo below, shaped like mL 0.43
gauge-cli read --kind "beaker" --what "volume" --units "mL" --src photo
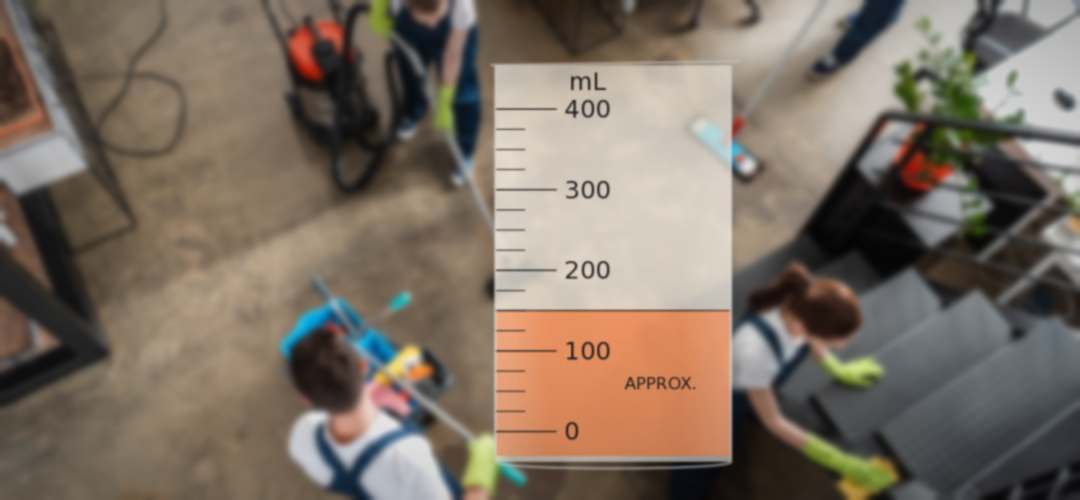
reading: mL 150
